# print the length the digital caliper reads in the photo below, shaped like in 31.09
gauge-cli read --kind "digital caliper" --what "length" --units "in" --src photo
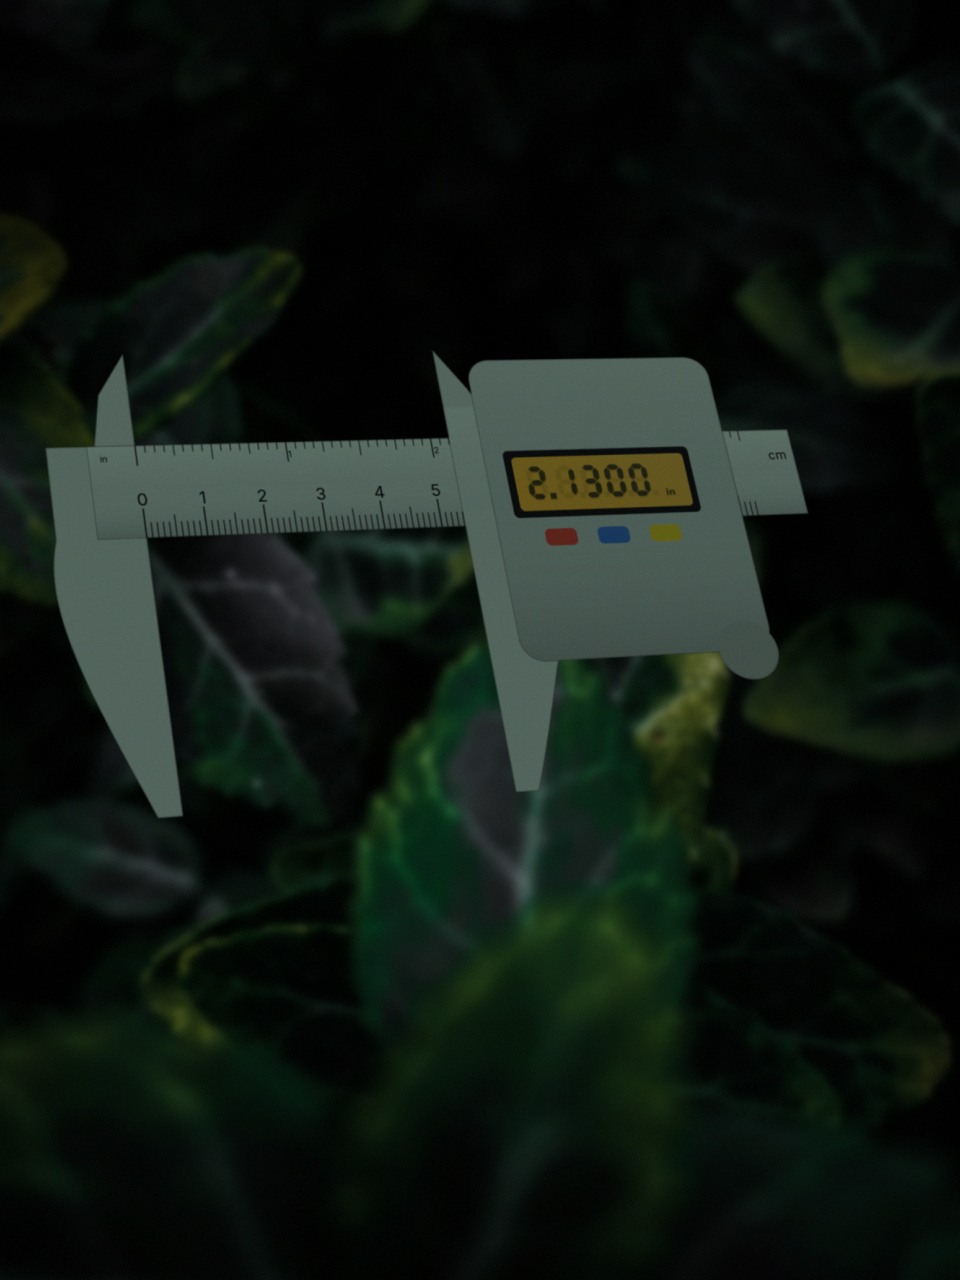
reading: in 2.1300
